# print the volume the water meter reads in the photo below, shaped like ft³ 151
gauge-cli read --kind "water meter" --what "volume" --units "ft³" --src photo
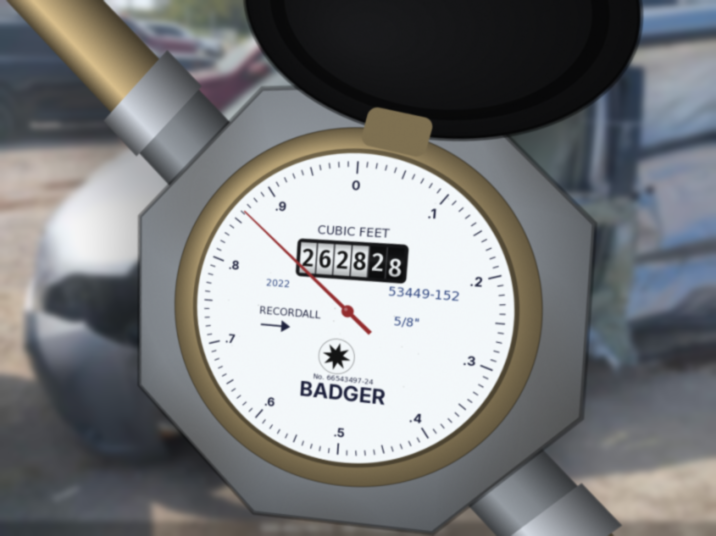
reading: ft³ 262827.86
